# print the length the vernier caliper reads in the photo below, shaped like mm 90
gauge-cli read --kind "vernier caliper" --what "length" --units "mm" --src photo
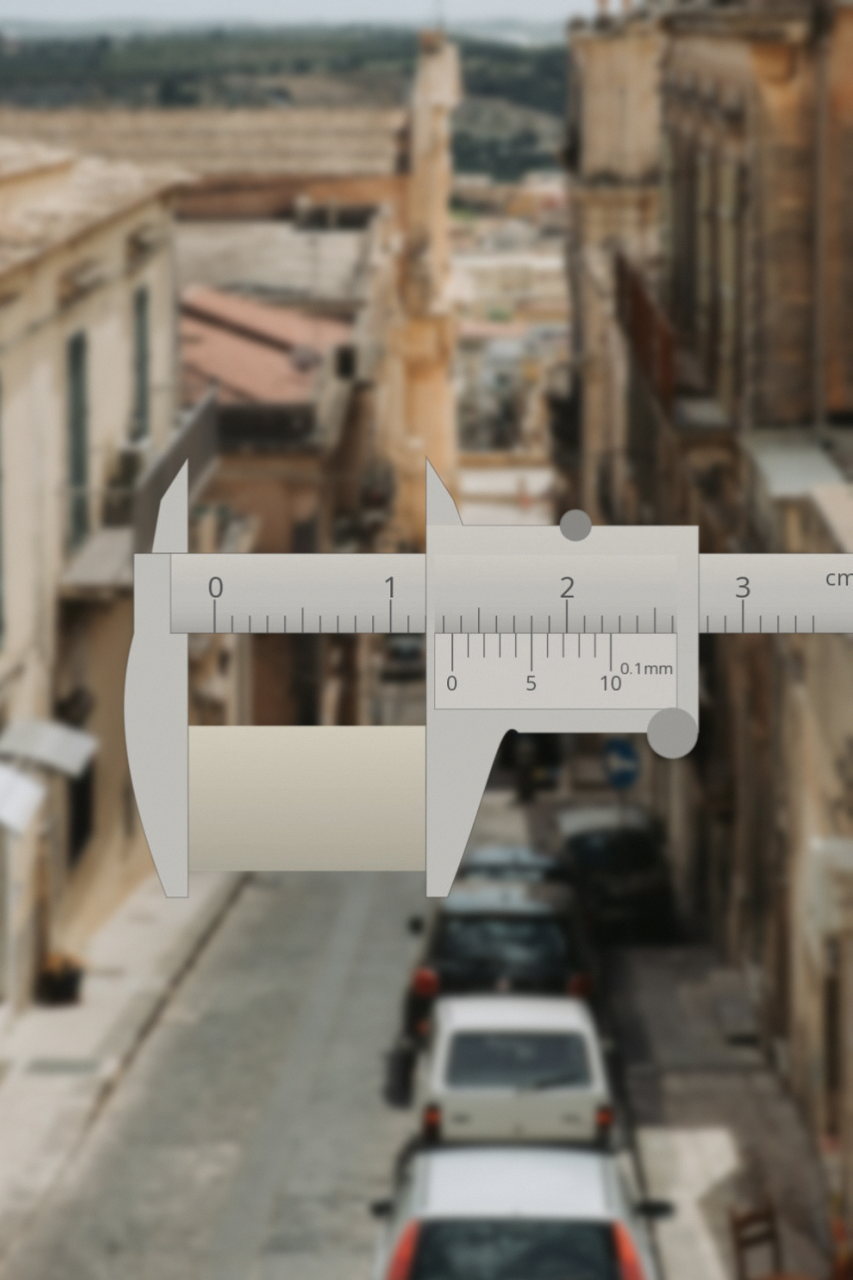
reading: mm 13.5
